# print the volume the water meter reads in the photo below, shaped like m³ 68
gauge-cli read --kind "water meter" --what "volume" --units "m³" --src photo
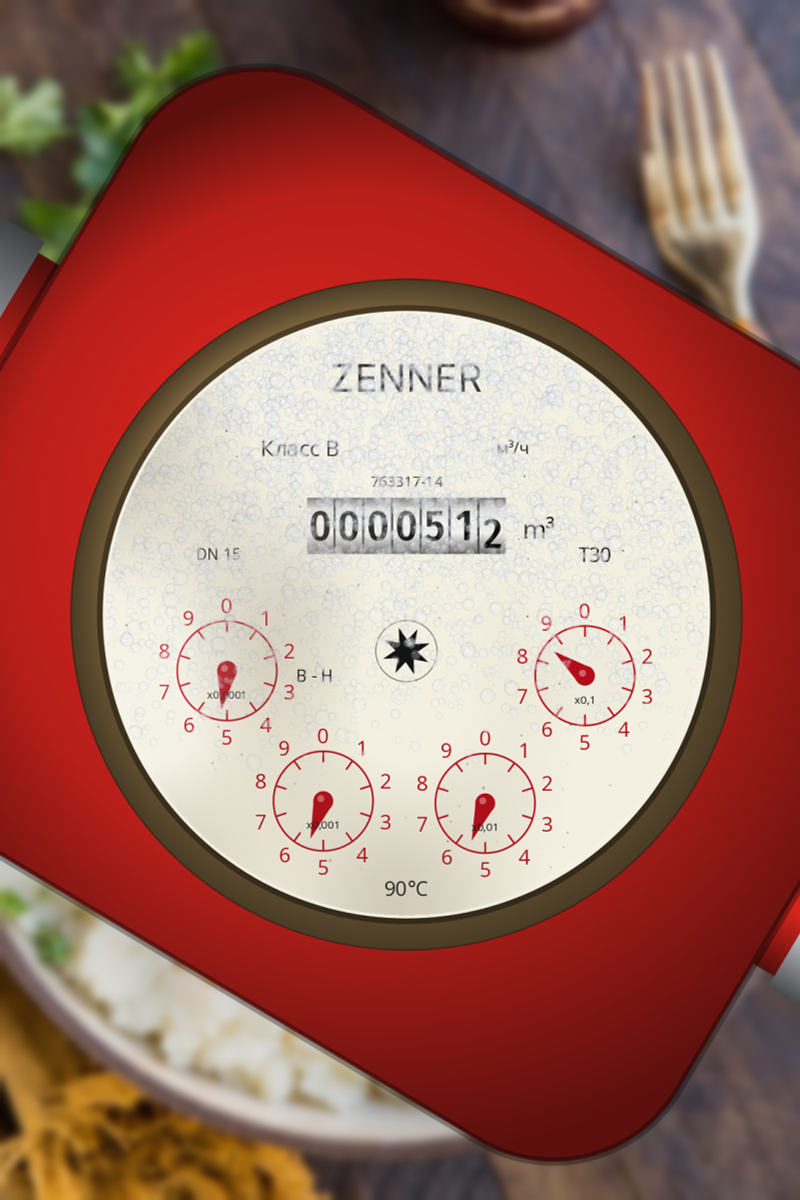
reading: m³ 511.8555
